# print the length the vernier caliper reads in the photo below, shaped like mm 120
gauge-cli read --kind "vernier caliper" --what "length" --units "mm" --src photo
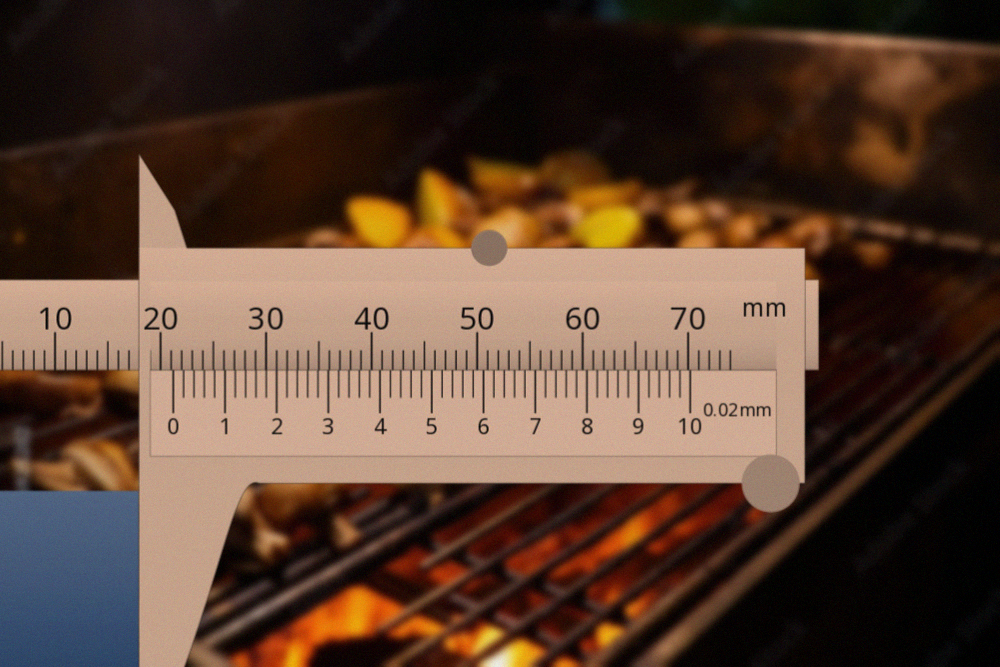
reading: mm 21.2
